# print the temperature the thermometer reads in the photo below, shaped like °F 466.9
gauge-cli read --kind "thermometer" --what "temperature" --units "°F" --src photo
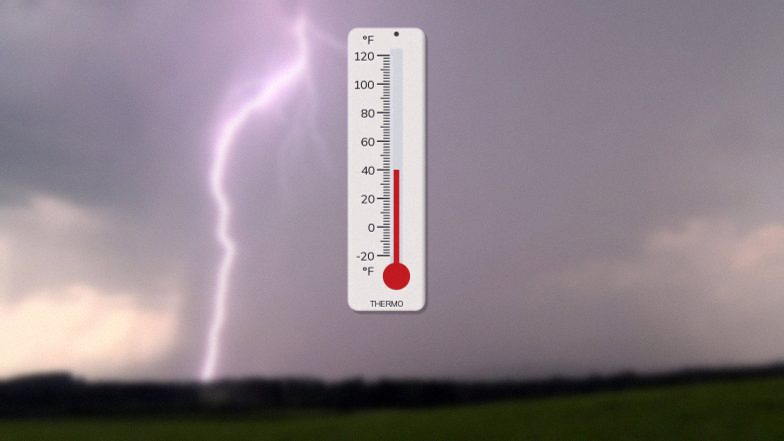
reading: °F 40
